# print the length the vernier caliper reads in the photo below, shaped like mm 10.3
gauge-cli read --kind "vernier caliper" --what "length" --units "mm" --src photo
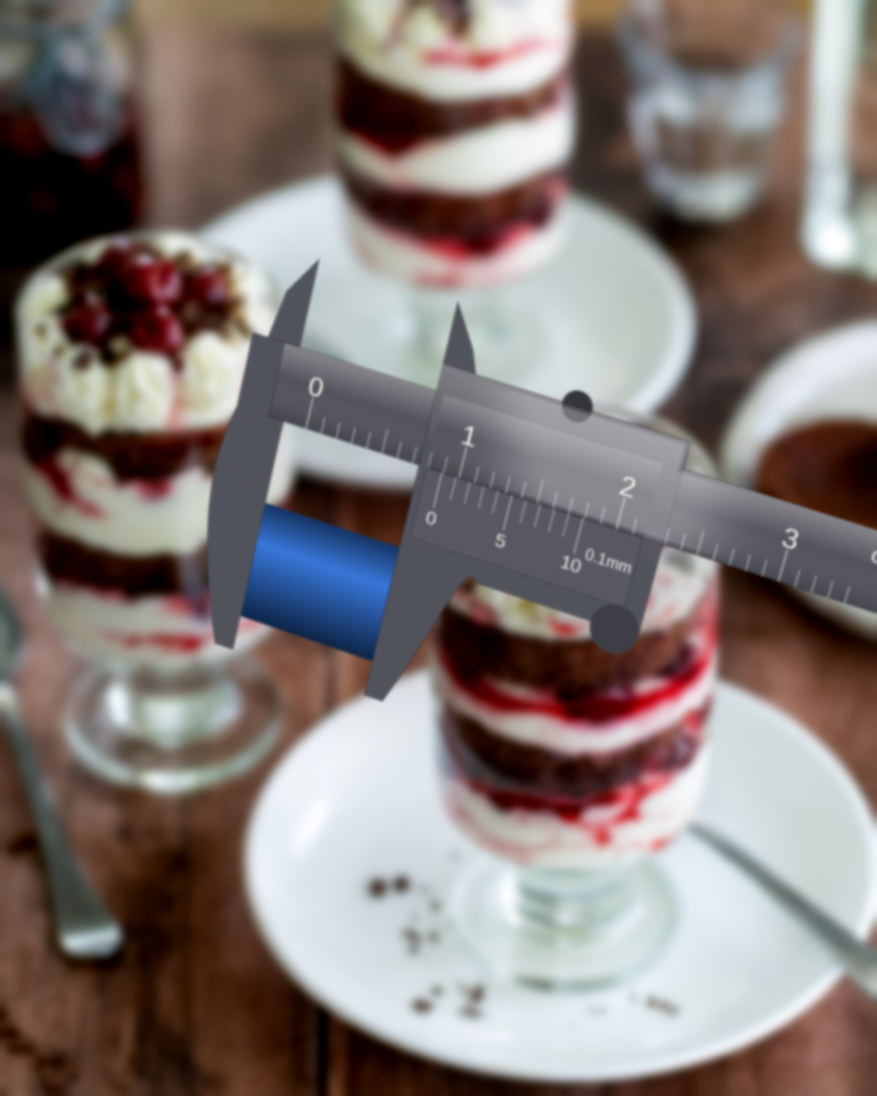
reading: mm 8.9
